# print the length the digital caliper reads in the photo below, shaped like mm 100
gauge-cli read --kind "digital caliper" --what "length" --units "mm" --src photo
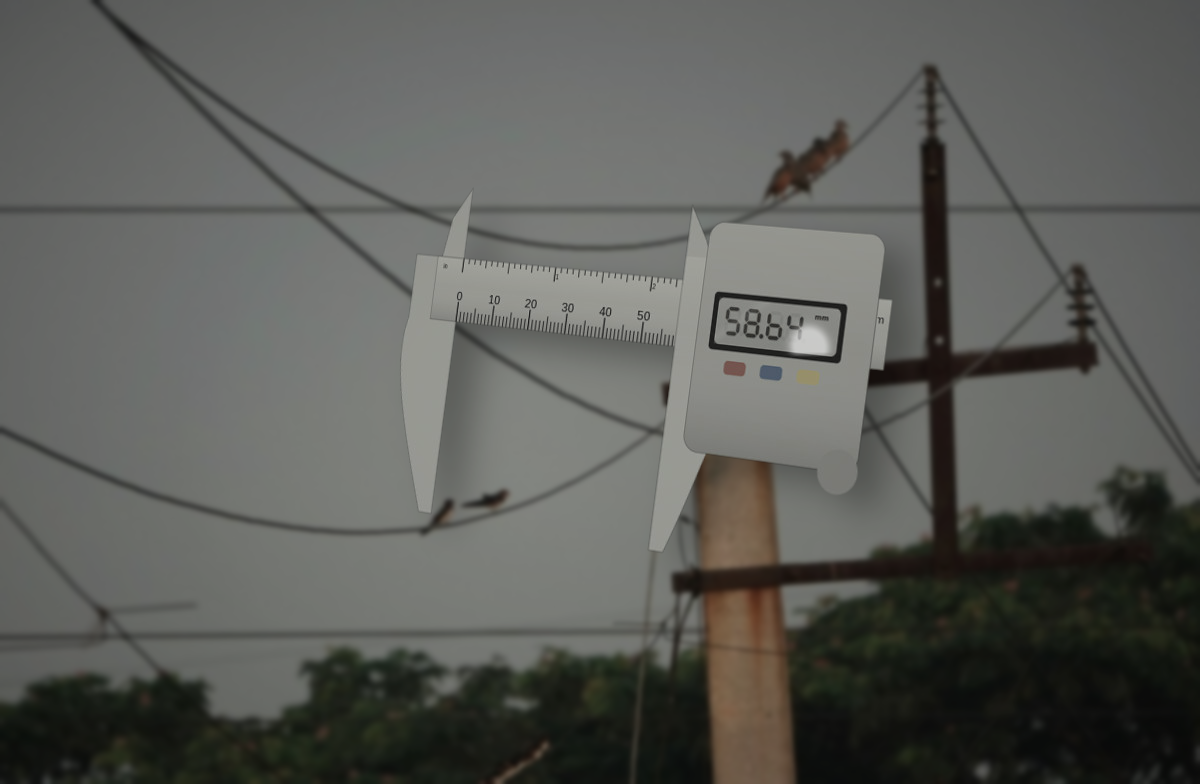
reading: mm 58.64
